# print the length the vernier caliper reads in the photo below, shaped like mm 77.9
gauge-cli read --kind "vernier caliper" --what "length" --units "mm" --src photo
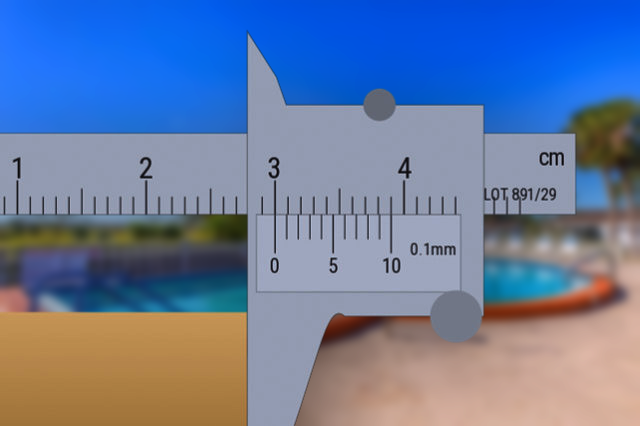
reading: mm 30.0
